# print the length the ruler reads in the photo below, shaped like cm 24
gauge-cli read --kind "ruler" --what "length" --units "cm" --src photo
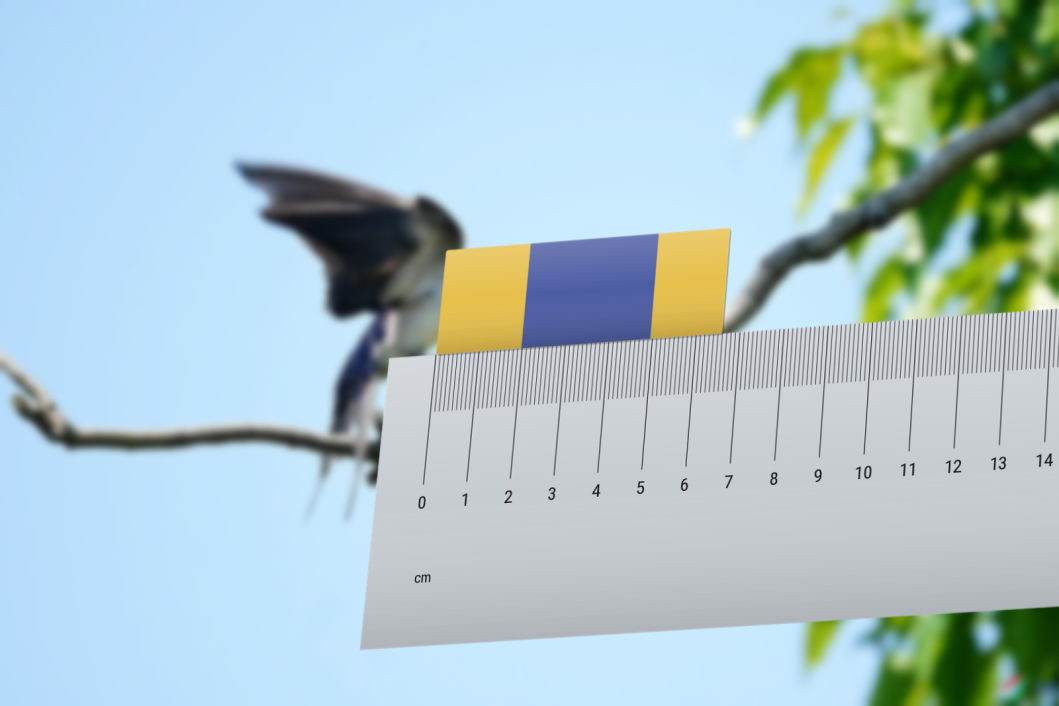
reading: cm 6.6
